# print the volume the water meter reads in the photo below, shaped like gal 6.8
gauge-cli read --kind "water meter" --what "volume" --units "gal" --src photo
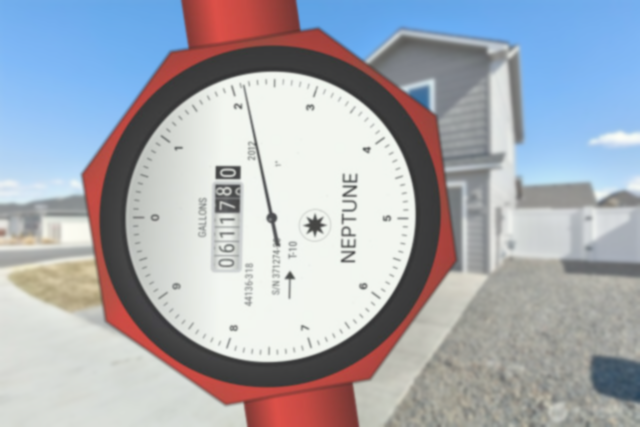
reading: gal 611782.1
